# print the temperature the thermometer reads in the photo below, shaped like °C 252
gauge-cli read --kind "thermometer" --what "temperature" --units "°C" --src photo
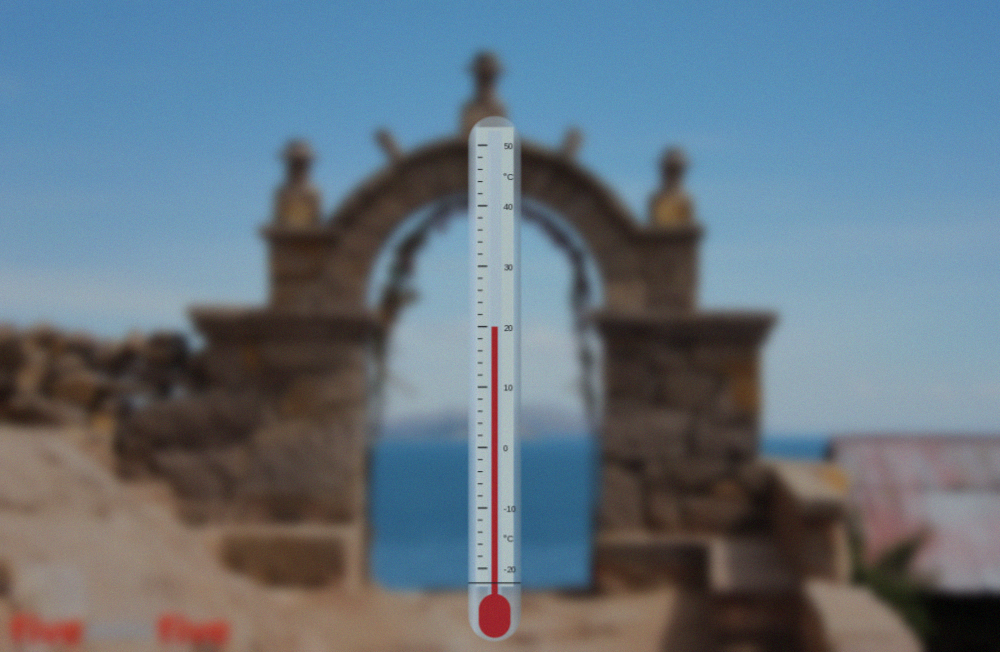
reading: °C 20
